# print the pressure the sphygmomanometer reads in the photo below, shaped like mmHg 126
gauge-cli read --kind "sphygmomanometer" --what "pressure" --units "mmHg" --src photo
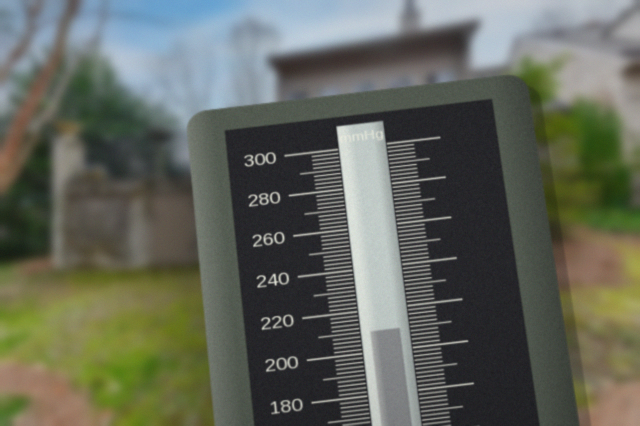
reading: mmHg 210
